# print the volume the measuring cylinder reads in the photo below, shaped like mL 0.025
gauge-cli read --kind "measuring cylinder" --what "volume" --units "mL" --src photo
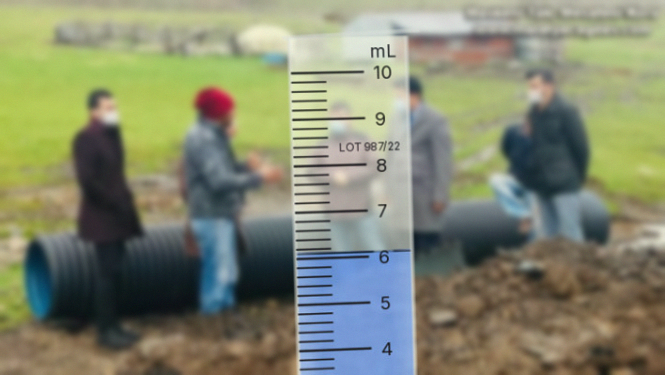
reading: mL 6.1
